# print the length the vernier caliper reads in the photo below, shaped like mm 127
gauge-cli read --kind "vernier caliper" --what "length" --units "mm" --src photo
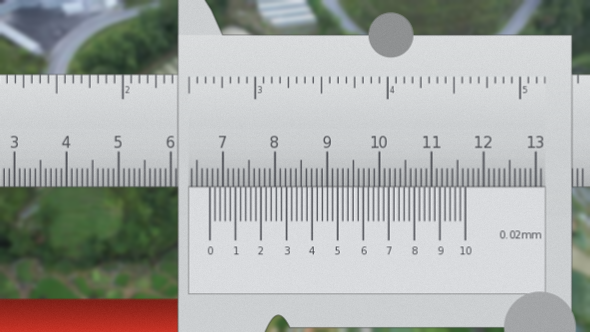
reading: mm 67.5
